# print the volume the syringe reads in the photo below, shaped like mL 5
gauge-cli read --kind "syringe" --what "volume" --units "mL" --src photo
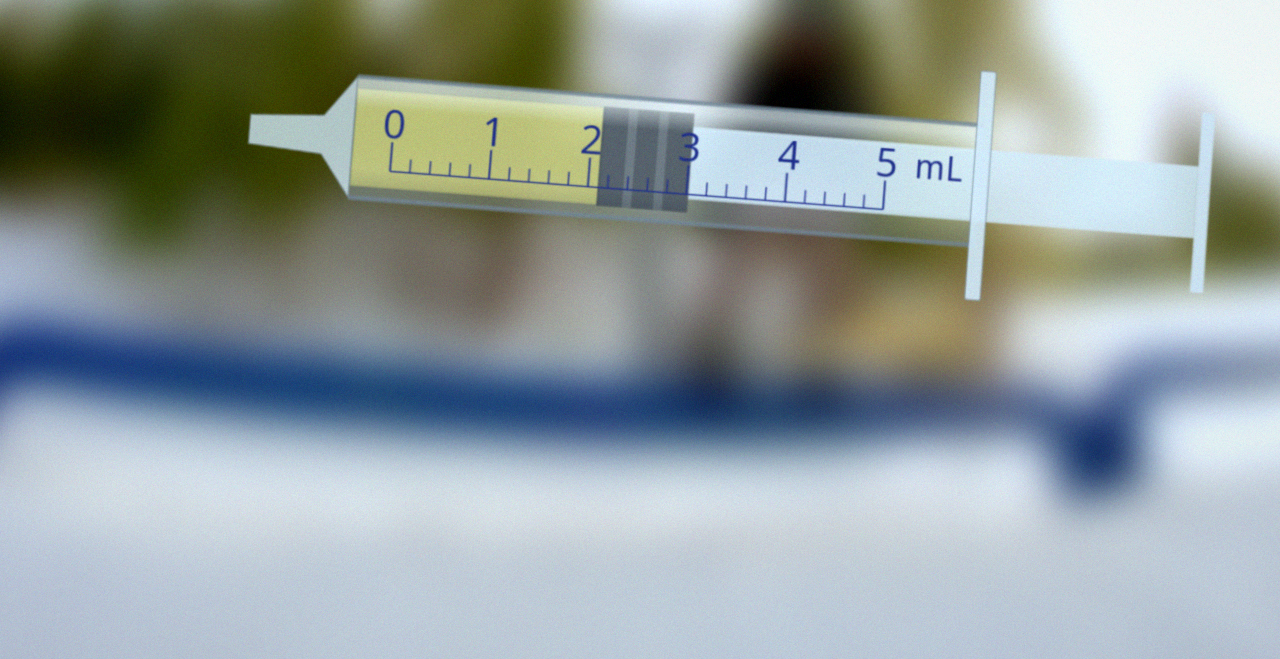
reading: mL 2.1
